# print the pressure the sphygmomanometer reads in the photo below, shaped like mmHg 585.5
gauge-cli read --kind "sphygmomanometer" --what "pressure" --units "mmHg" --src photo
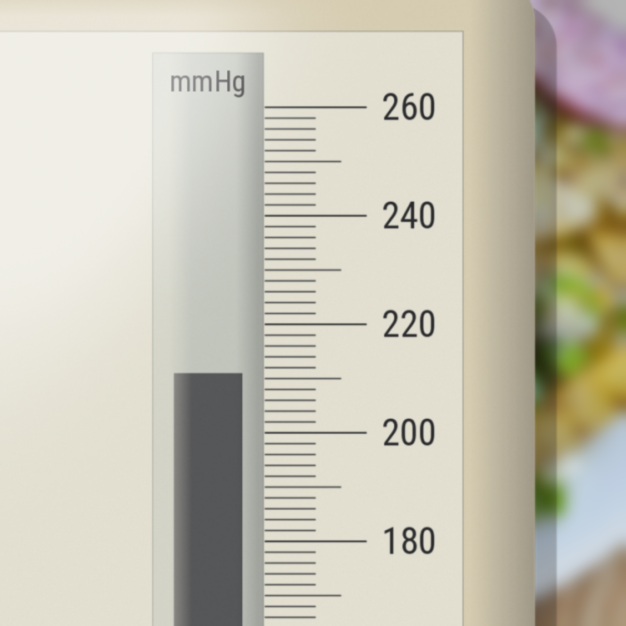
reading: mmHg 211
